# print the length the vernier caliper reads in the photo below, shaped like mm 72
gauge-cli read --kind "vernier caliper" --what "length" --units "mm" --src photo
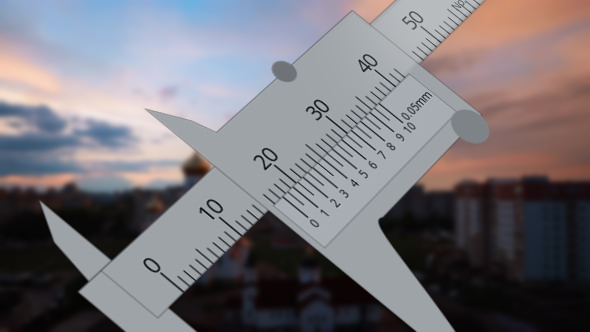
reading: mm 17.4
